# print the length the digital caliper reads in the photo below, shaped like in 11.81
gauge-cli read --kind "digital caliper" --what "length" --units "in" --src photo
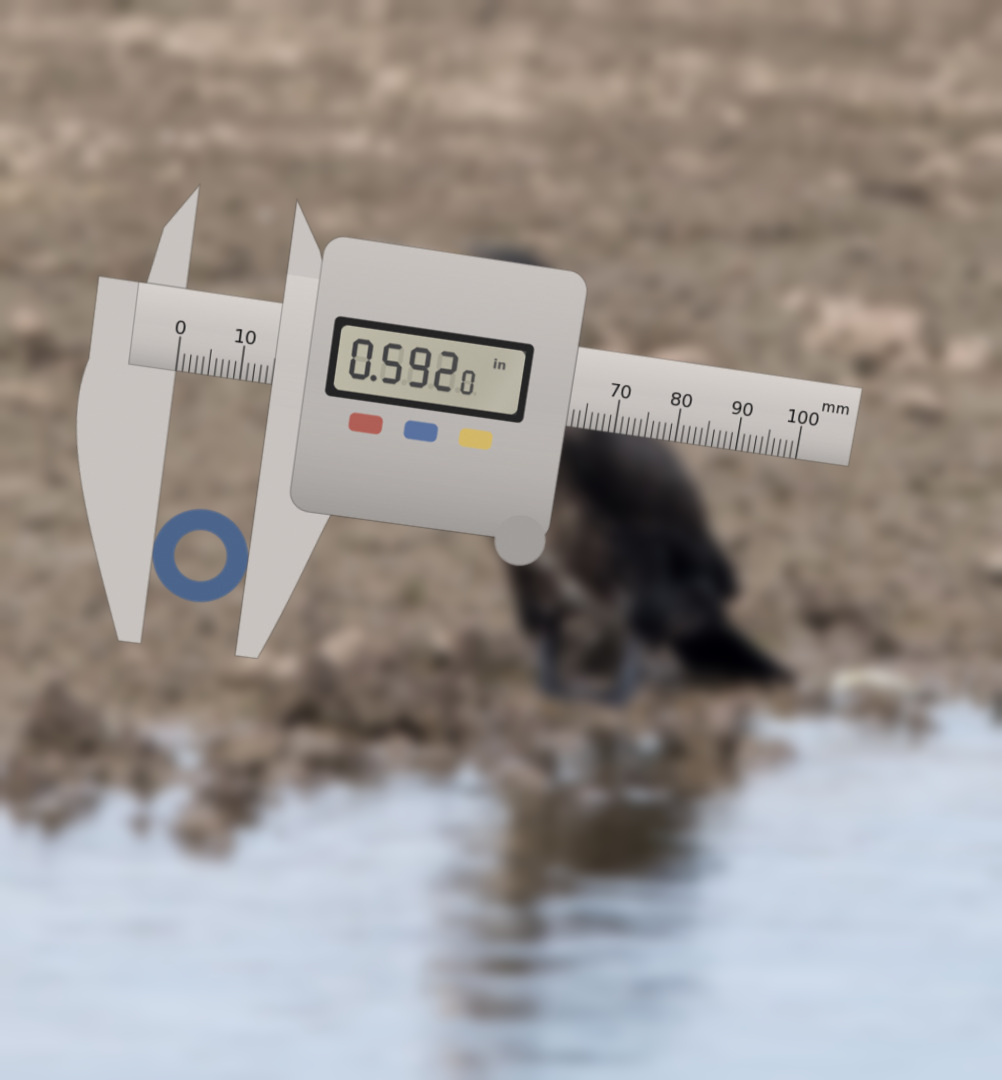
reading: in 0.5920
